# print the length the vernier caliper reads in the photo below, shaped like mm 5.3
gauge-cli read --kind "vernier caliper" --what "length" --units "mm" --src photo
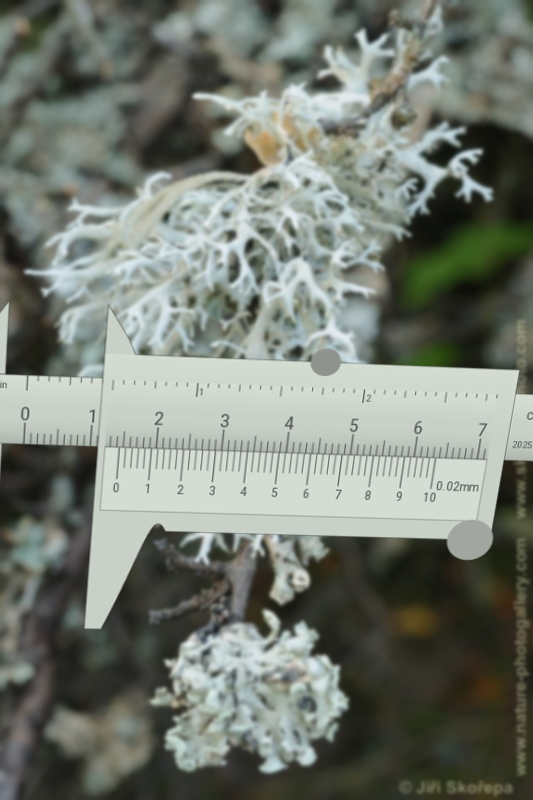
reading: mm 14.4
